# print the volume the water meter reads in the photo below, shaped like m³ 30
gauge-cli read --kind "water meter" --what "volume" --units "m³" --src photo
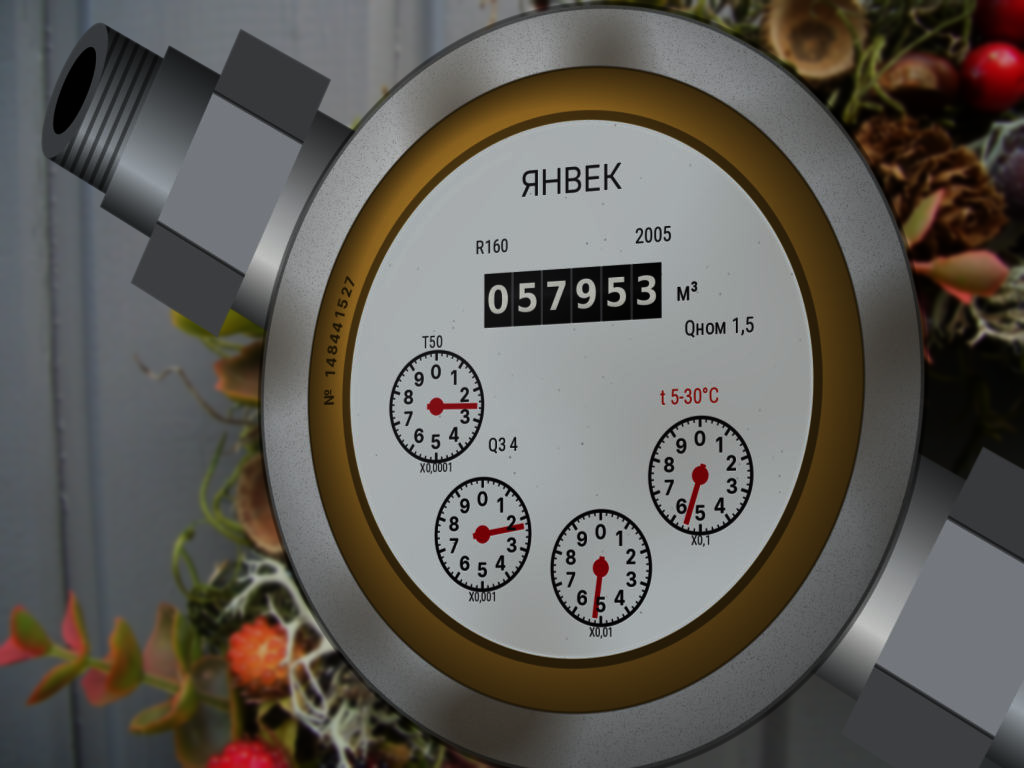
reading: m³ 57953.5522
